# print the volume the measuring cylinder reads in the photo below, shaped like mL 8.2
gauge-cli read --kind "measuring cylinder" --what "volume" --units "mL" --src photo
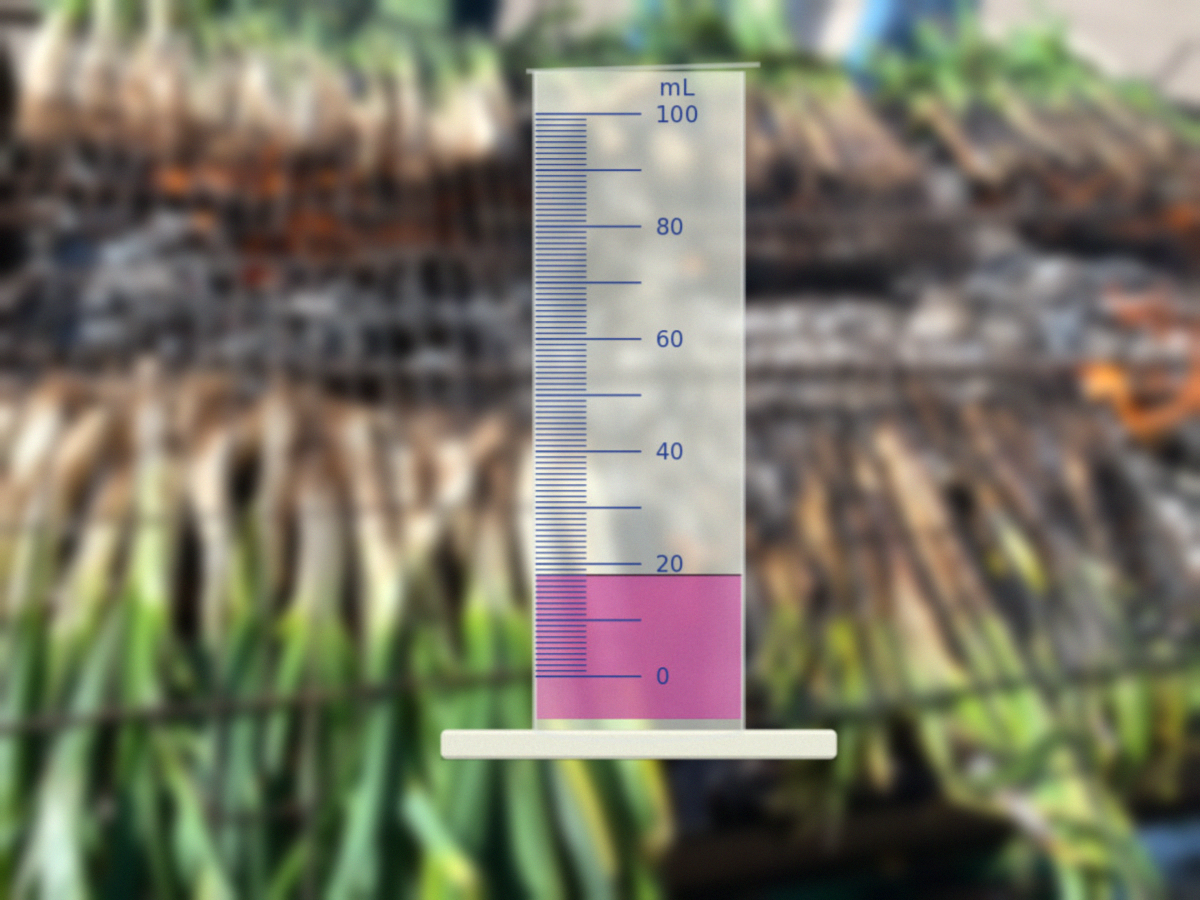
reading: mL 18
